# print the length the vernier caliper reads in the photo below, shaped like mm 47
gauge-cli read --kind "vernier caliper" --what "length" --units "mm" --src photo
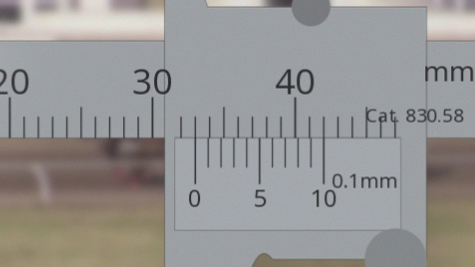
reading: mm 33.0
